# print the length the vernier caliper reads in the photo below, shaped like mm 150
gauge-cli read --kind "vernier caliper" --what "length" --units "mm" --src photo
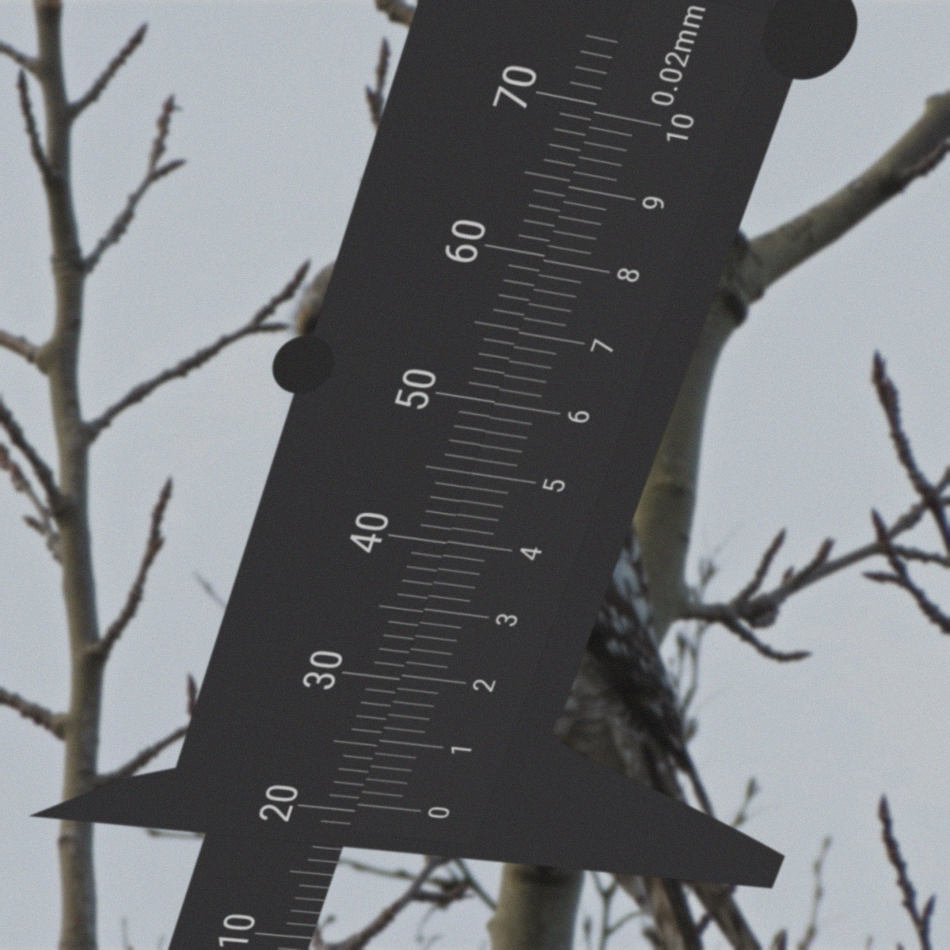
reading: mm 20.5
